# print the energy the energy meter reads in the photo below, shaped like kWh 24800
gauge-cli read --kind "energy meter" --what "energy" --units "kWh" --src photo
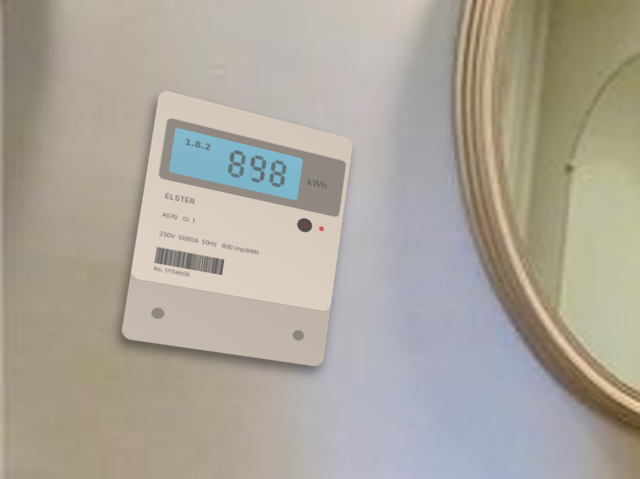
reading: kWh 898
